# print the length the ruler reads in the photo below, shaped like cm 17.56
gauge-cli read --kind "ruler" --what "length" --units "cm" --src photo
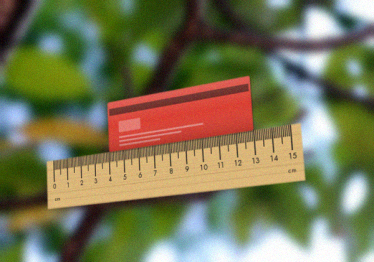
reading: cm 9
